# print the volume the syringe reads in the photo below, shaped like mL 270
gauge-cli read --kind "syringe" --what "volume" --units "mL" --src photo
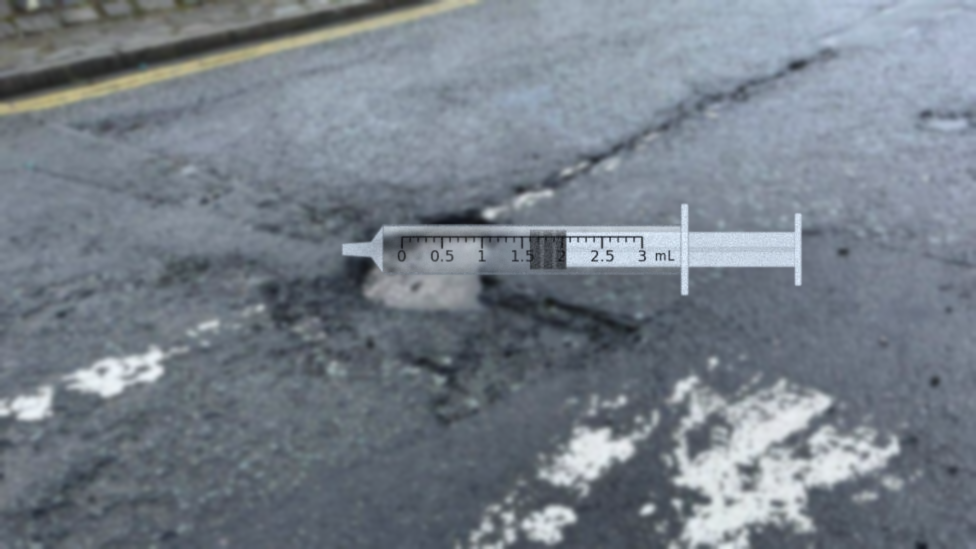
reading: mL 1.6
